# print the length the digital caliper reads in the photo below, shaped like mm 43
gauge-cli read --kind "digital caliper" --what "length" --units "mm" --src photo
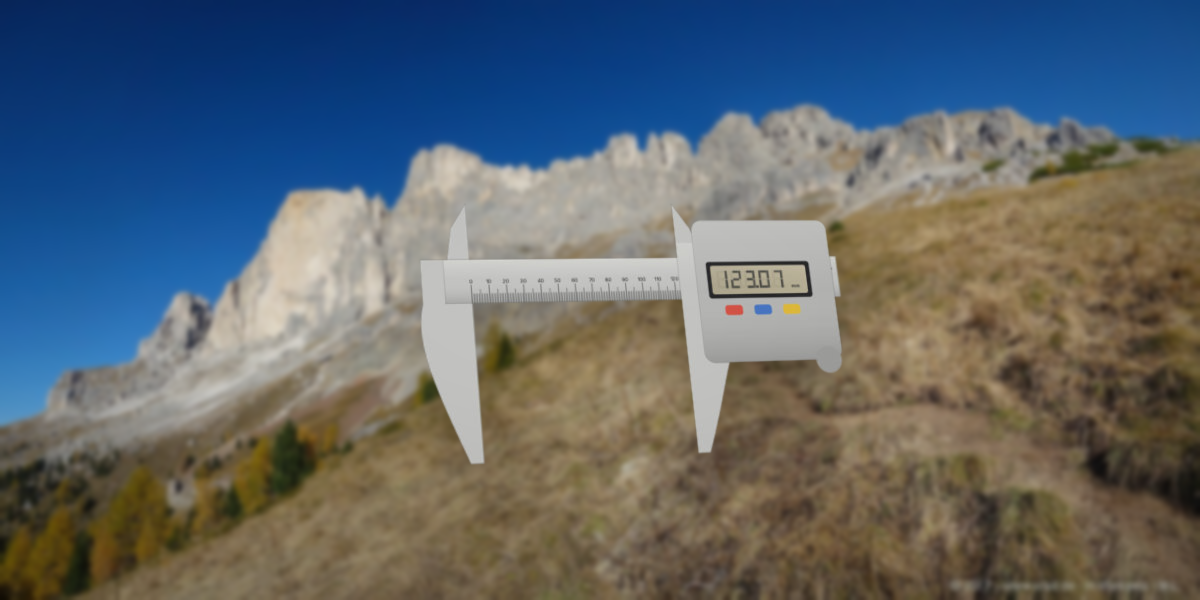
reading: mm 123.07
